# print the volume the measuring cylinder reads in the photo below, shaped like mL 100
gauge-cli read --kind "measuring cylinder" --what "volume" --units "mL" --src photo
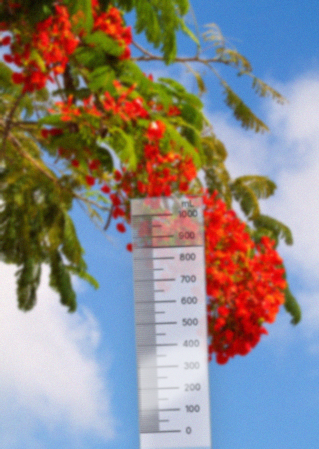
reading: mL 850
